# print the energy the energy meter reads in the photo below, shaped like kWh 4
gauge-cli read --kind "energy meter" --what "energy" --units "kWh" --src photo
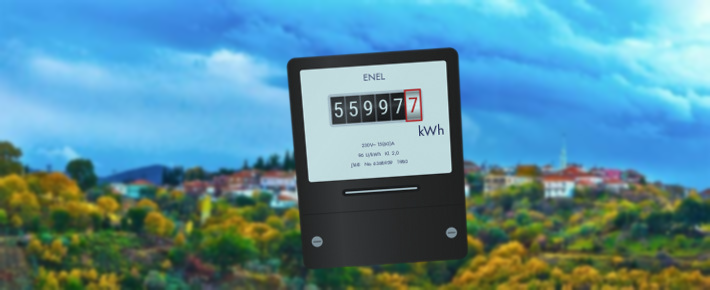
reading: kWh 55997.7
